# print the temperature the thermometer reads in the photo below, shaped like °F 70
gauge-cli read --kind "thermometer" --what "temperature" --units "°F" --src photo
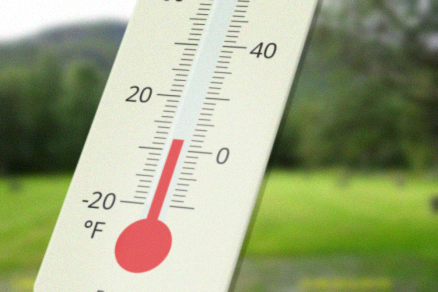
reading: °F 4
